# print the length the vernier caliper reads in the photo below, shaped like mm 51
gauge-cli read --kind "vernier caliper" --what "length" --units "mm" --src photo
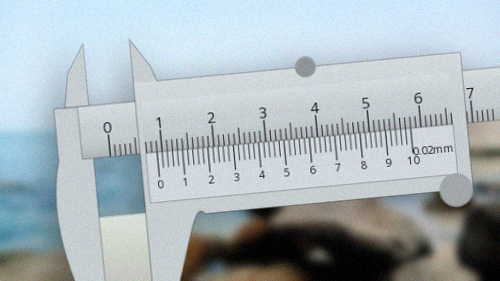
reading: mm 9.0
